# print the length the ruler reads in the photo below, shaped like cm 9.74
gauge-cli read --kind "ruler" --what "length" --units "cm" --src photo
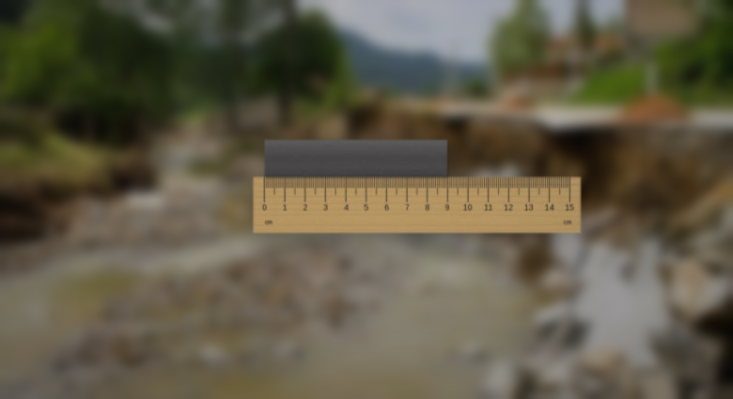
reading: cm 9
